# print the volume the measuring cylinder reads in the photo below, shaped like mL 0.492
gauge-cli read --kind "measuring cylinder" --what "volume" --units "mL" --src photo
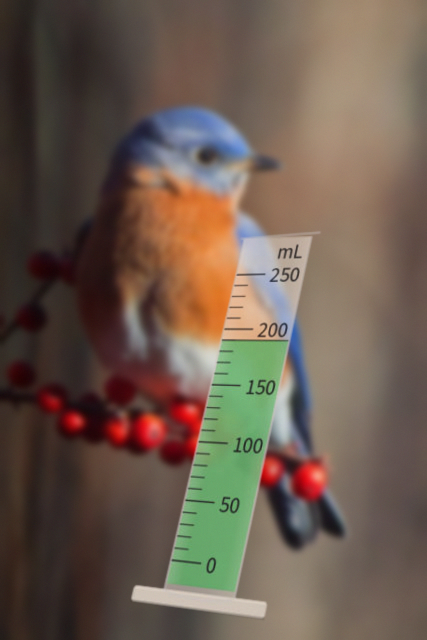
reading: mL 190
